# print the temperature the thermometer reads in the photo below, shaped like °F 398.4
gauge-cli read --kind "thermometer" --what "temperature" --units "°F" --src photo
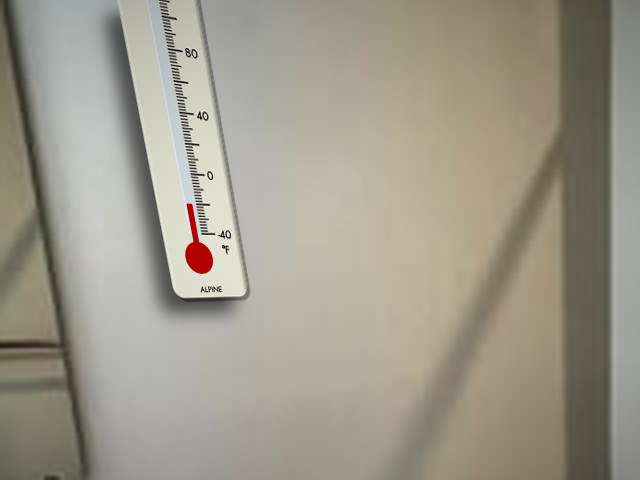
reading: °F -20
